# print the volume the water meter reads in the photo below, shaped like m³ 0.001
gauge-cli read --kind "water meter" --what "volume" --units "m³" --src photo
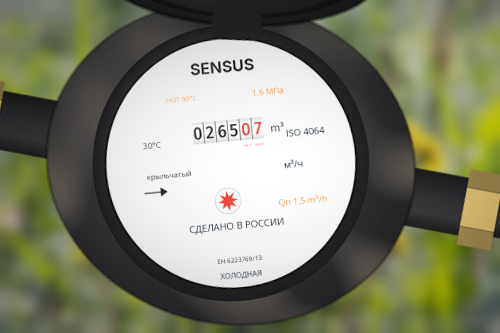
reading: m³ 265.07
